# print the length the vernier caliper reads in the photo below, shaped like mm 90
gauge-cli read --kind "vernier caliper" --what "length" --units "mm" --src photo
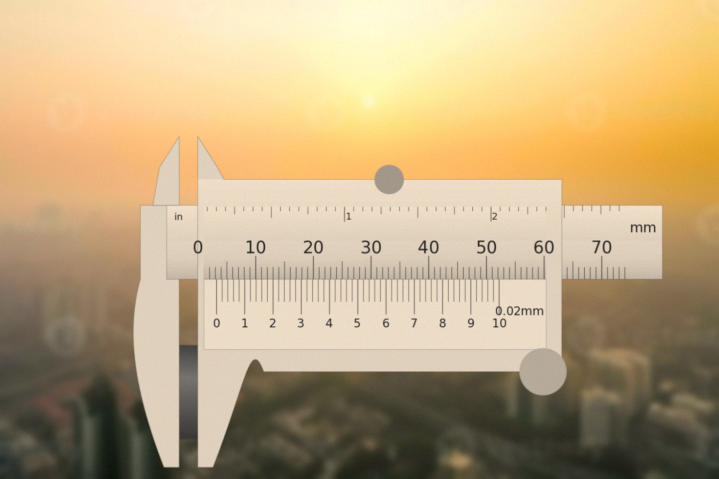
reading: mm 3.2
